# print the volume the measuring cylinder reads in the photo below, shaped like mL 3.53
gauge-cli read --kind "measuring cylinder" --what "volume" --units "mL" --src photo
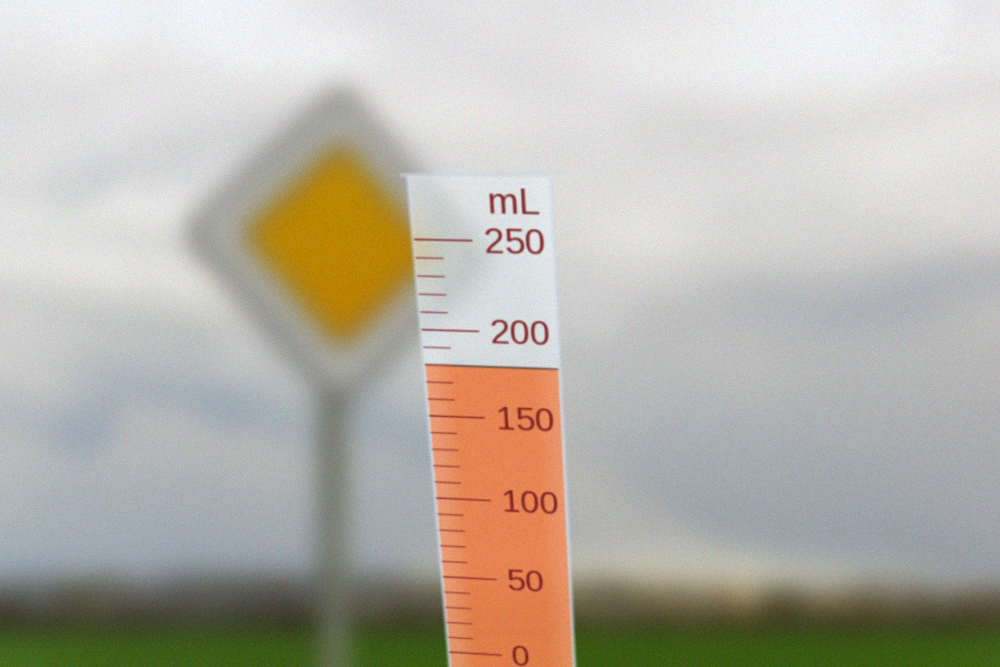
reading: mL 180
